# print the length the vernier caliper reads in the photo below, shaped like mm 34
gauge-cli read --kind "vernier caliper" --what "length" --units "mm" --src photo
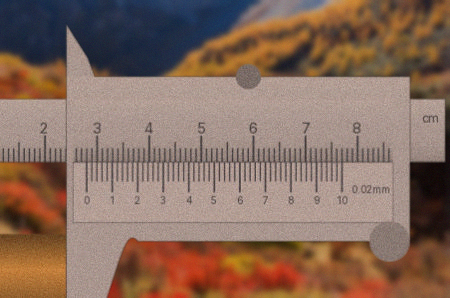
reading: mm 28.0
